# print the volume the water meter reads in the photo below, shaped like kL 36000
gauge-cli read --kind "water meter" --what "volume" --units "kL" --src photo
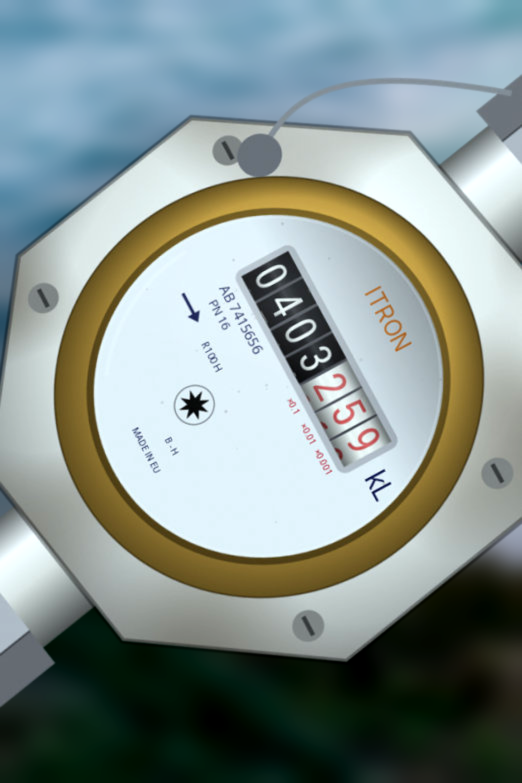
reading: kL 403.259
